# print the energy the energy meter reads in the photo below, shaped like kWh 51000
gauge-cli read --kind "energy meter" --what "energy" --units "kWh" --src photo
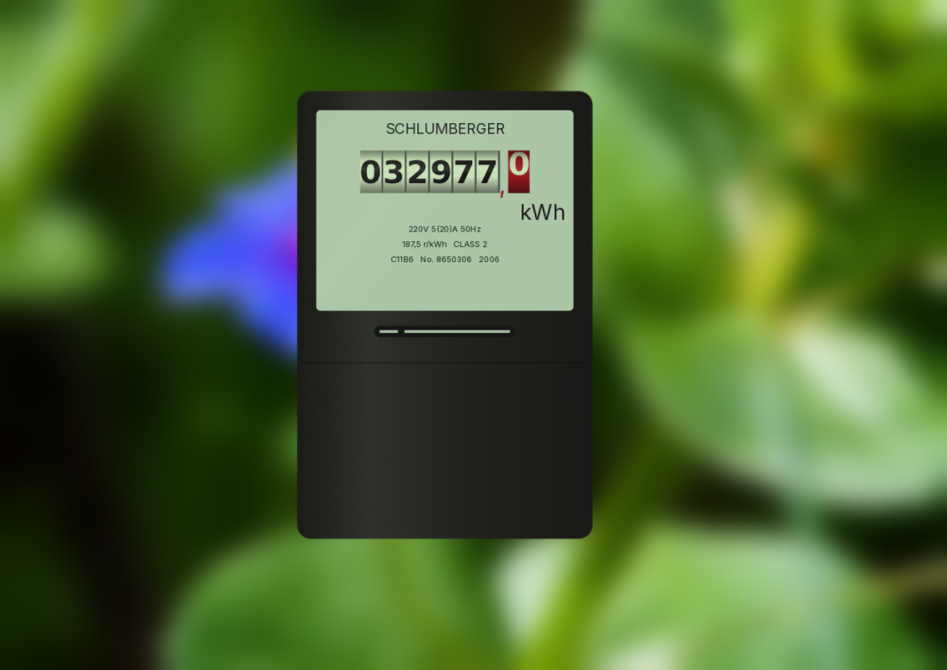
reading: kWh 32977.0
